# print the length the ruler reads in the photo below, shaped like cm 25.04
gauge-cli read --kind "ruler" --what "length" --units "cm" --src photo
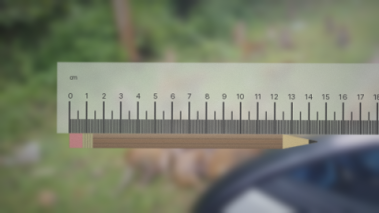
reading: cm 14.5
